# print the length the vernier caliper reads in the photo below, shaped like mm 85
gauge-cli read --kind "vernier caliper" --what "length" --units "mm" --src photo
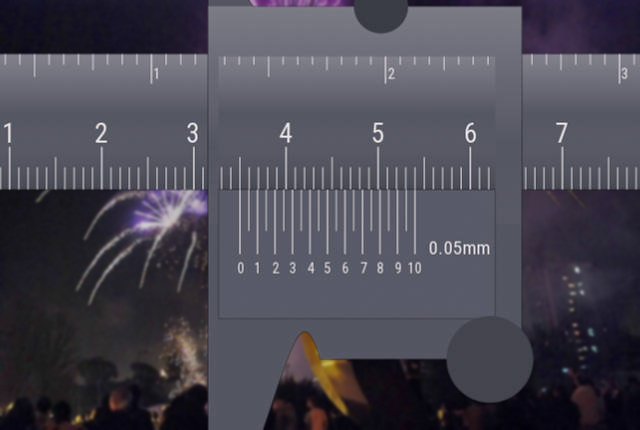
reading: mm 35.0
